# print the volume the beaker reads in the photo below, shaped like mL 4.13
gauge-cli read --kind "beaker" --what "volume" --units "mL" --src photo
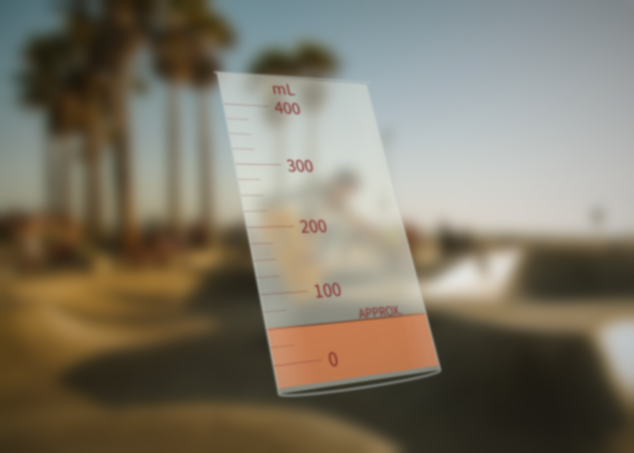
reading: mL 50
